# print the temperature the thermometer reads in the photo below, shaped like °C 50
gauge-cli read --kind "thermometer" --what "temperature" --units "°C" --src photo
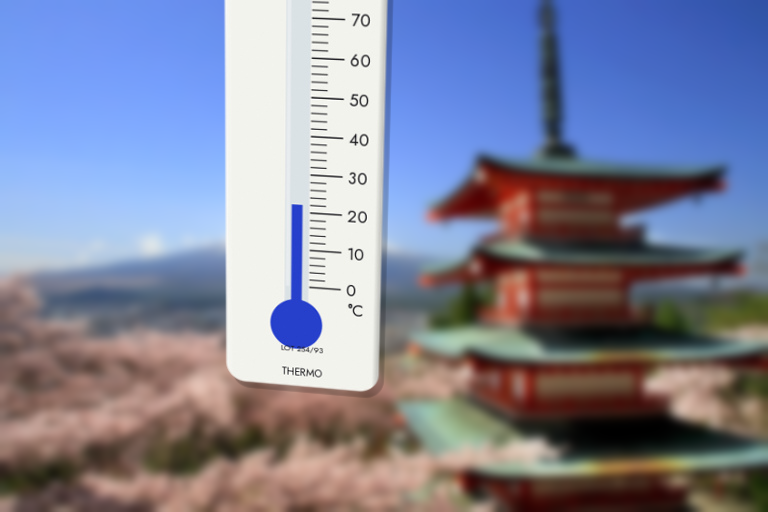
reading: °C 22
